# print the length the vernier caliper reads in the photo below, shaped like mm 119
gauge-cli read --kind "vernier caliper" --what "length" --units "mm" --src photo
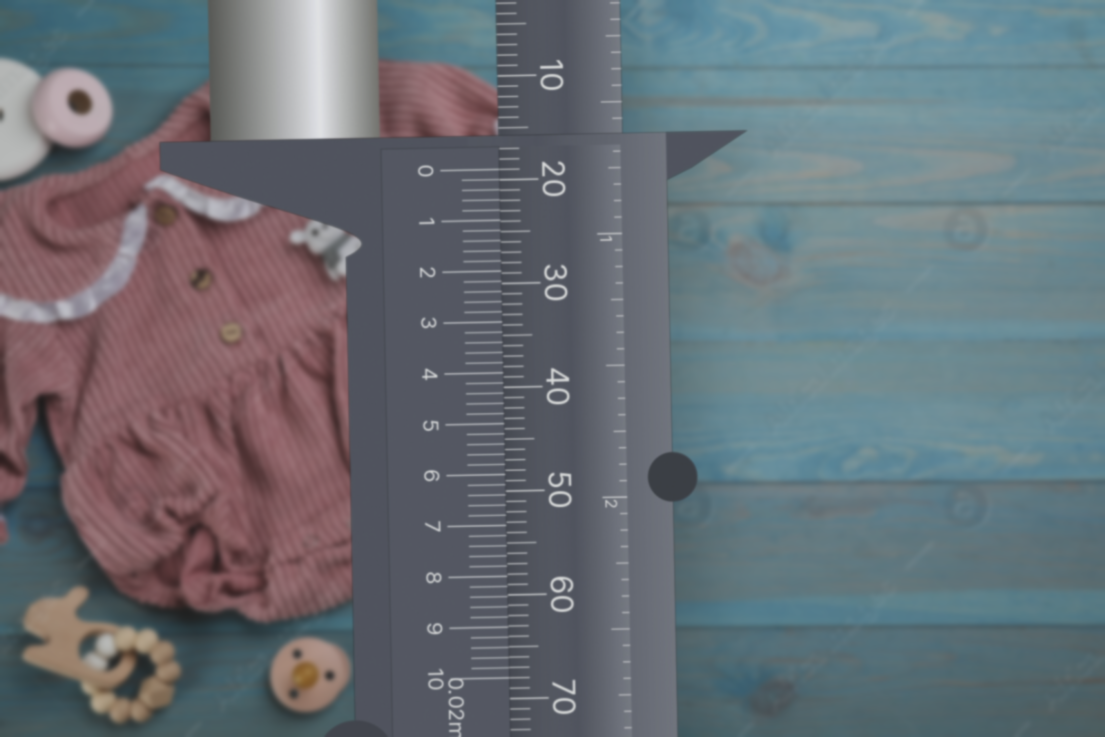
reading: mm 19.0
